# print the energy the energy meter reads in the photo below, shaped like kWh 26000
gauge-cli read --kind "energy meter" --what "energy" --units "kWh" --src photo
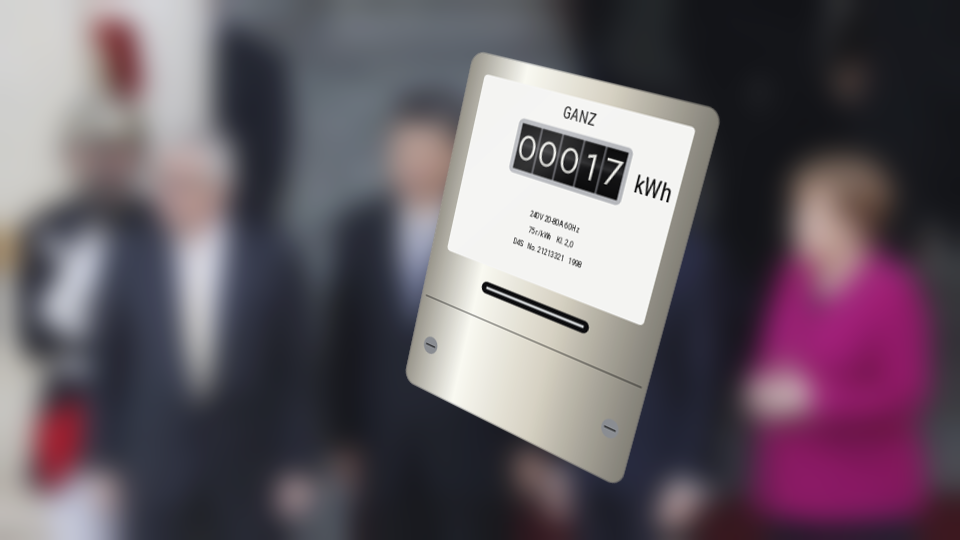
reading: kWh 17
